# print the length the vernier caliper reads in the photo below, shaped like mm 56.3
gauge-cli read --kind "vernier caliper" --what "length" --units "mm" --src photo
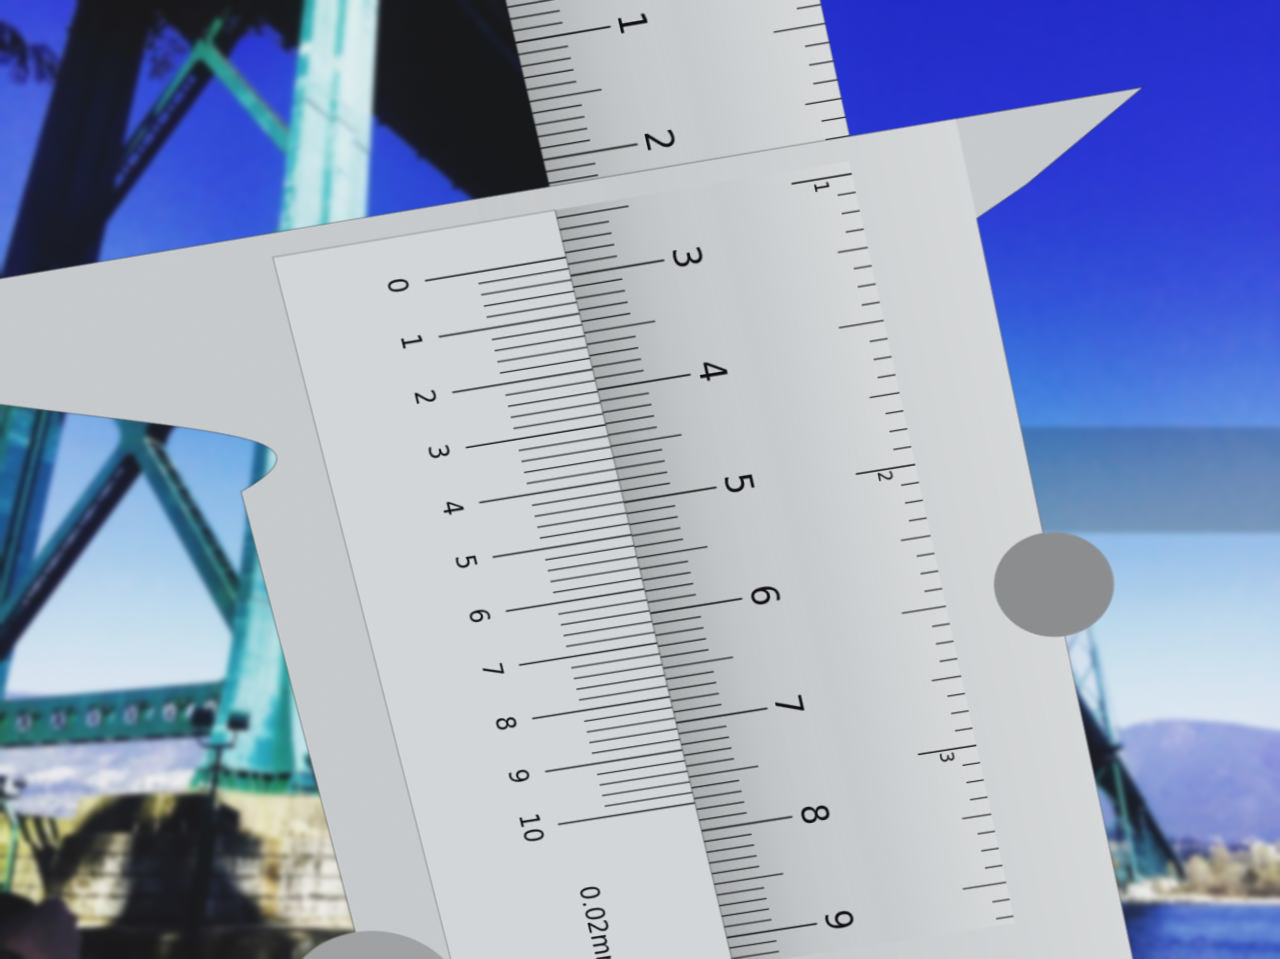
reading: mm 28.4
